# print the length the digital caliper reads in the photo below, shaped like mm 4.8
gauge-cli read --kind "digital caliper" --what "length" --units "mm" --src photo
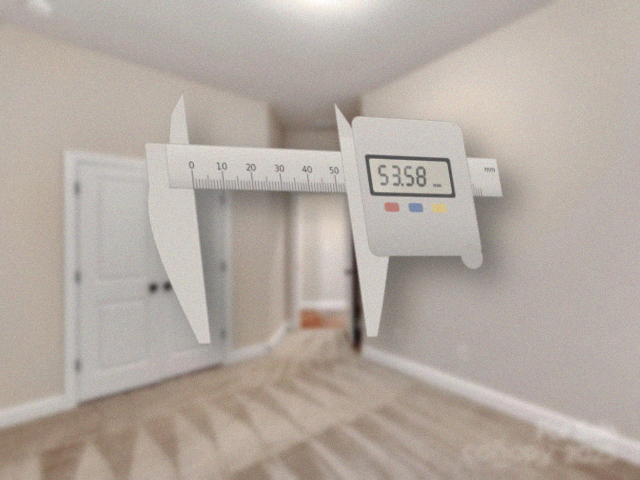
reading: mm 53.58
